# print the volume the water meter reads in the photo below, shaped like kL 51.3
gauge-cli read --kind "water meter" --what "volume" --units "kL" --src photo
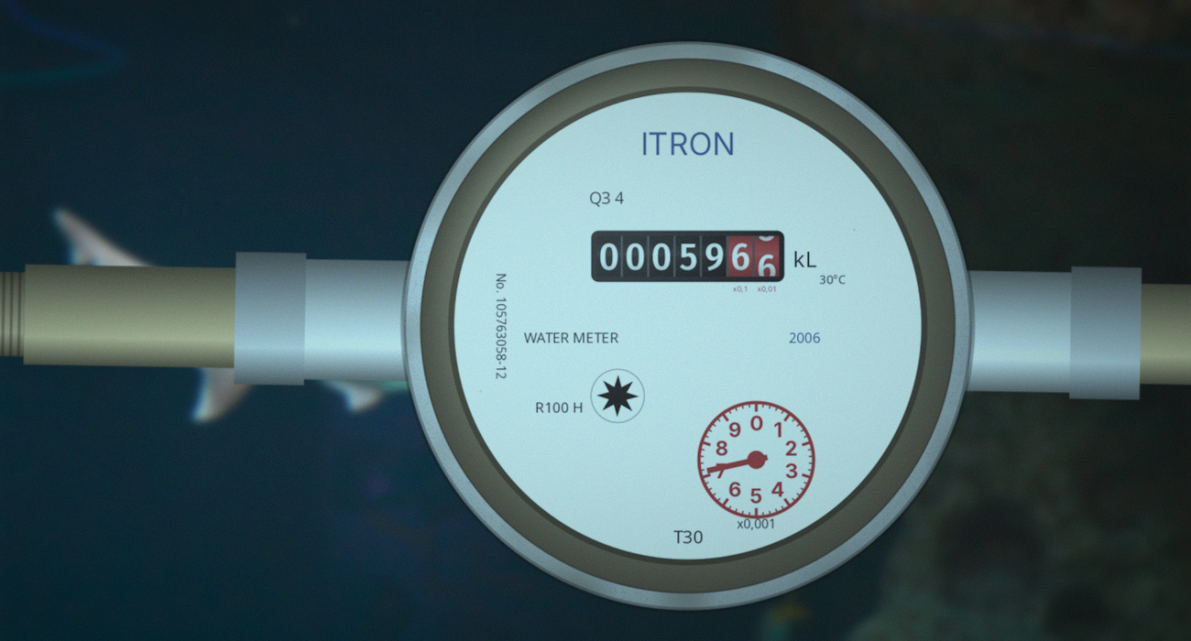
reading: kL 59.657
